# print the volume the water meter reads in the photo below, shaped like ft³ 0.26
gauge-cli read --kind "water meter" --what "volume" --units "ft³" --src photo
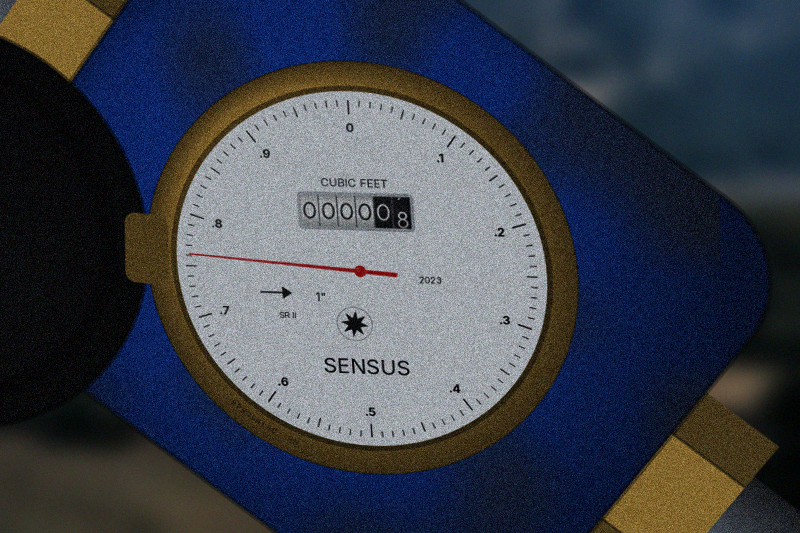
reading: ft³ 7.76
